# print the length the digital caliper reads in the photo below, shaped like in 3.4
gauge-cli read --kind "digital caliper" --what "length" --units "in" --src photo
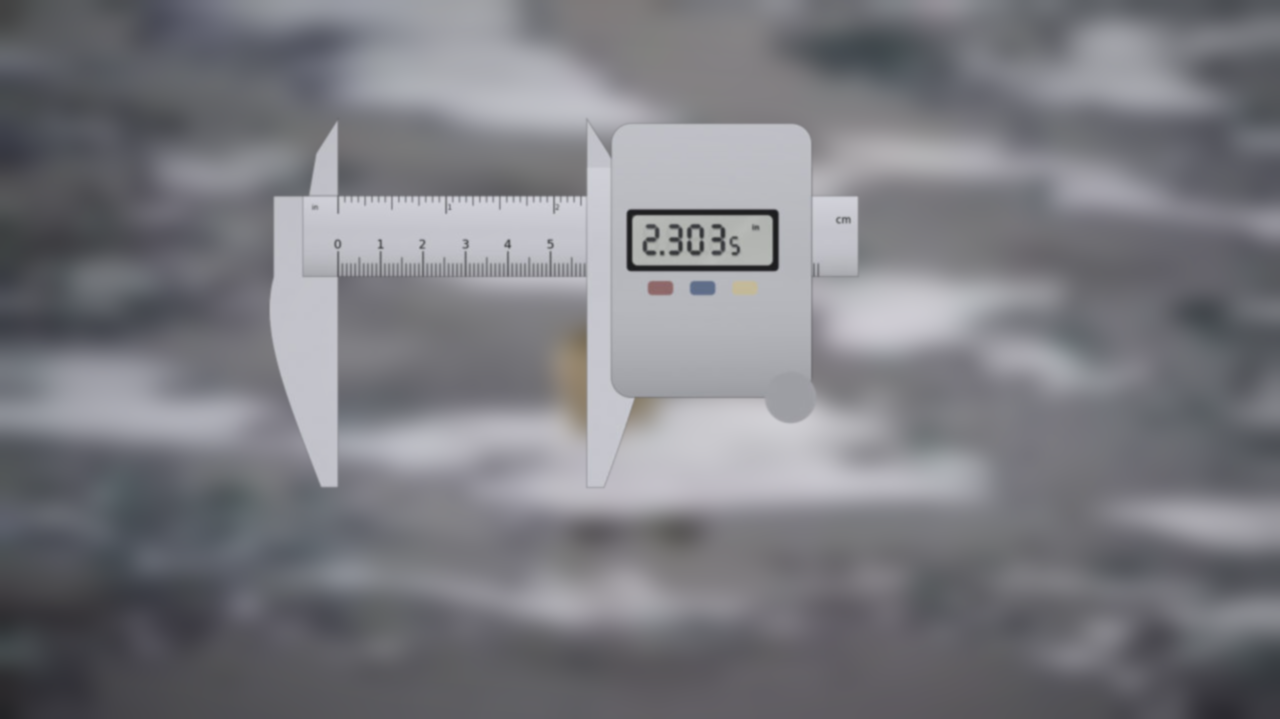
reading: in 2.3035
